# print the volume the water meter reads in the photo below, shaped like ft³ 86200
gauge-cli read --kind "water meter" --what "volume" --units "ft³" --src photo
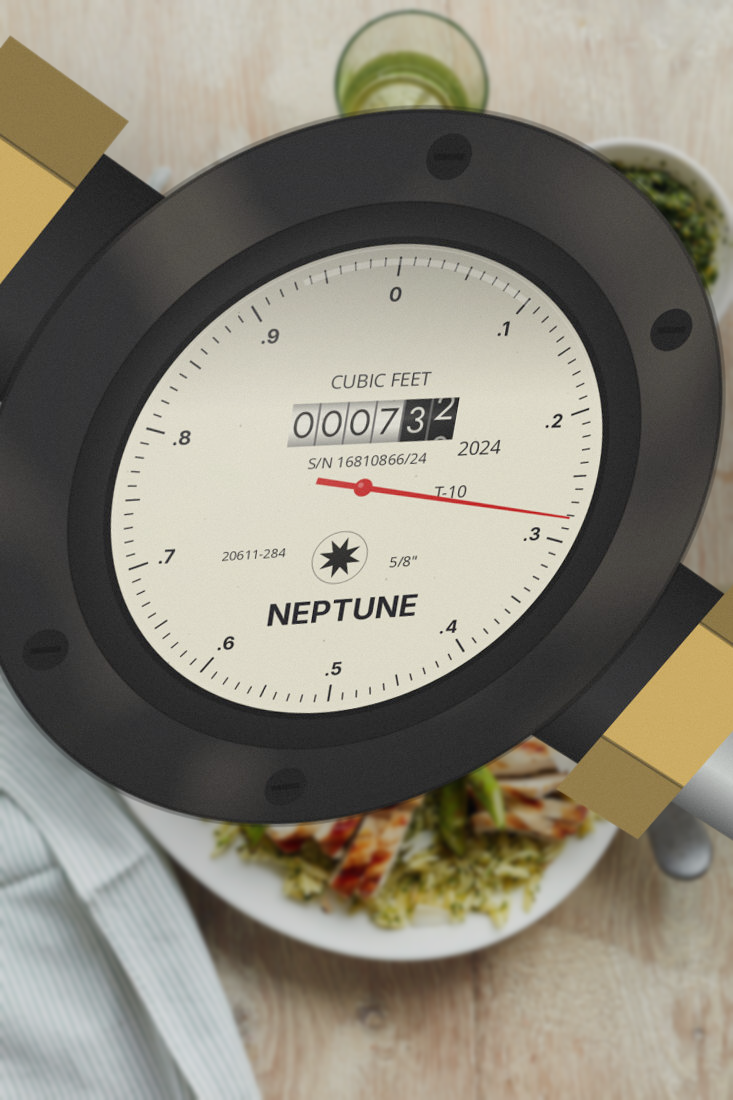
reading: ft³ 732.28
